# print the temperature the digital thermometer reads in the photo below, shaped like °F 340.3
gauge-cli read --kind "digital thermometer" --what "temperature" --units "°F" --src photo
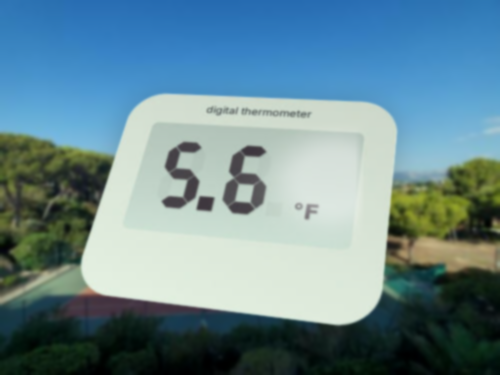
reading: °F 5.6
